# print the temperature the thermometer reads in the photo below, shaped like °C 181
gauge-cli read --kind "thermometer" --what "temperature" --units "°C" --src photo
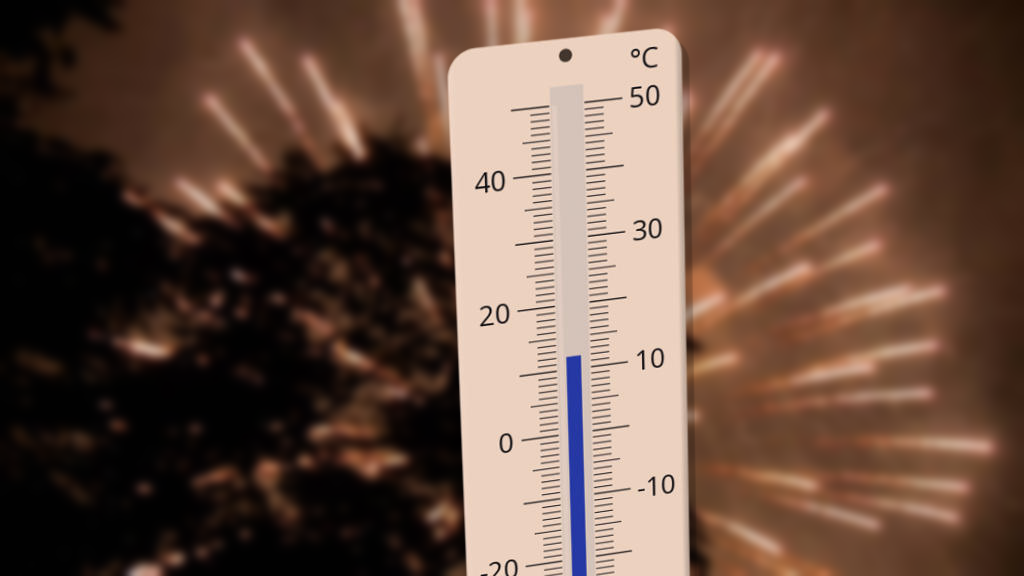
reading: °C 12
